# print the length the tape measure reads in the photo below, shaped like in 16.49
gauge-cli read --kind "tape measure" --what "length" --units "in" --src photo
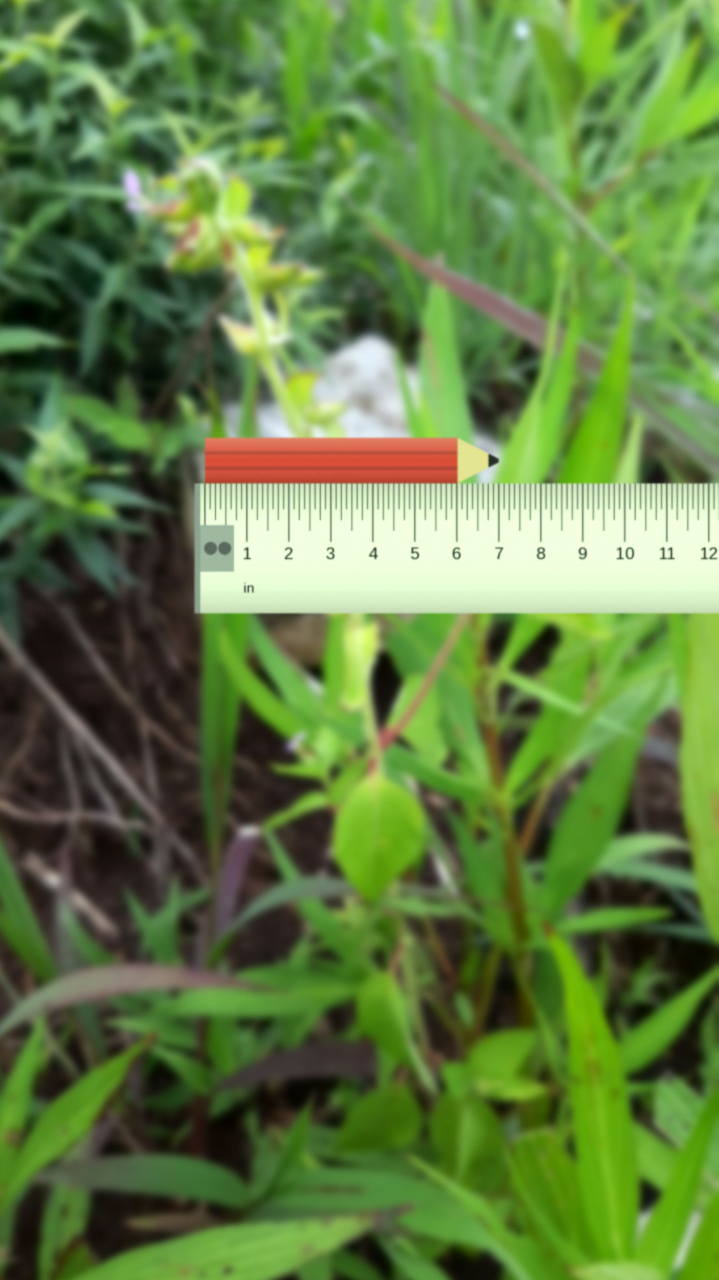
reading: in 7
